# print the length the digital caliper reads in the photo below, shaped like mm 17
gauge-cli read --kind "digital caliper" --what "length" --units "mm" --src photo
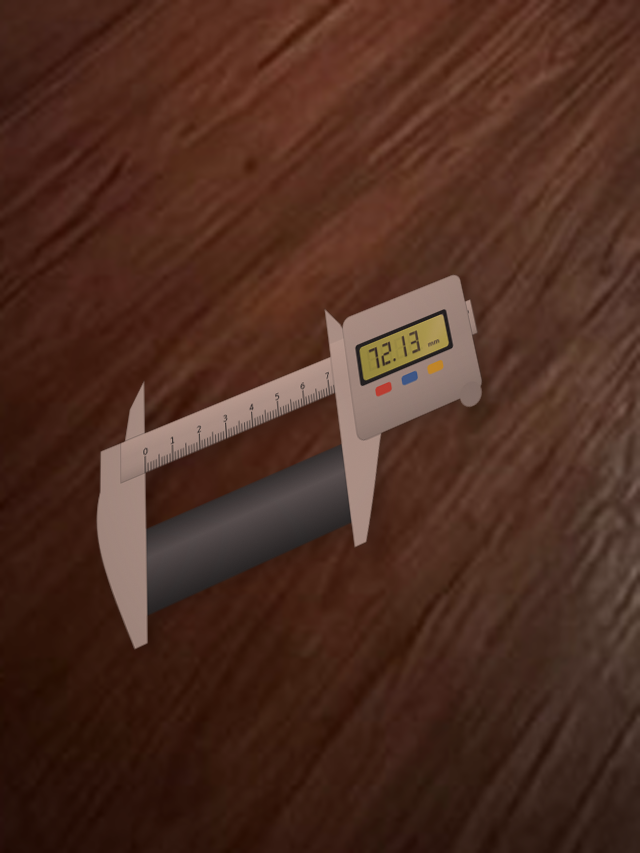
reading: mm 72.13
